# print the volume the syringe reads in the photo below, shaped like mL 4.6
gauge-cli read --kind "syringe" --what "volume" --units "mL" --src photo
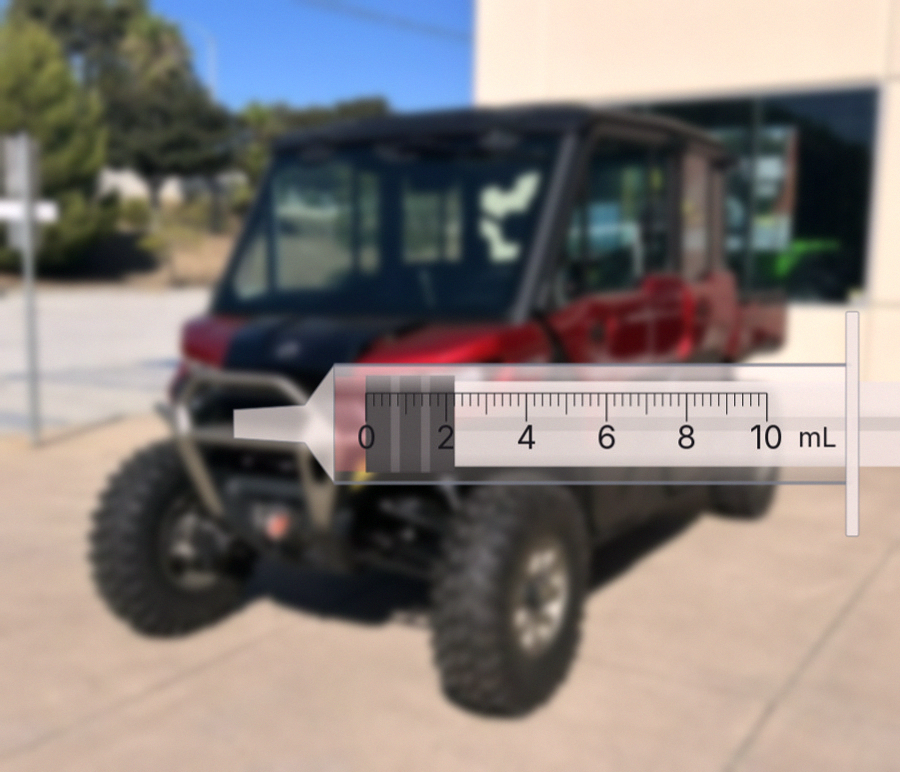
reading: mL 0
